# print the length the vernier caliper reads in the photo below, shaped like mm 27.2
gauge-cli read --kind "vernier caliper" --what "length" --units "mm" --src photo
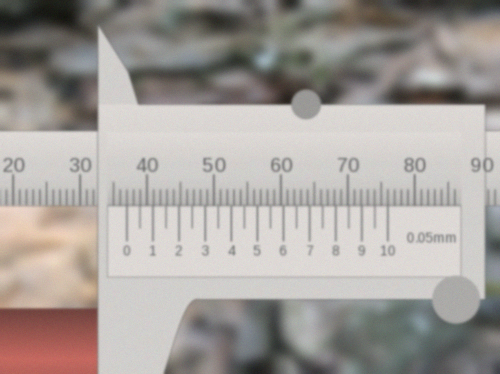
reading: mm 37.0
